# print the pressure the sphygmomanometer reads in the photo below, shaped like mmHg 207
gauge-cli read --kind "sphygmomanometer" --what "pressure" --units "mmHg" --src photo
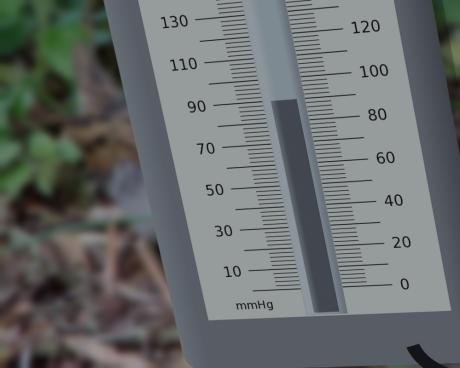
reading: mmHg 90
